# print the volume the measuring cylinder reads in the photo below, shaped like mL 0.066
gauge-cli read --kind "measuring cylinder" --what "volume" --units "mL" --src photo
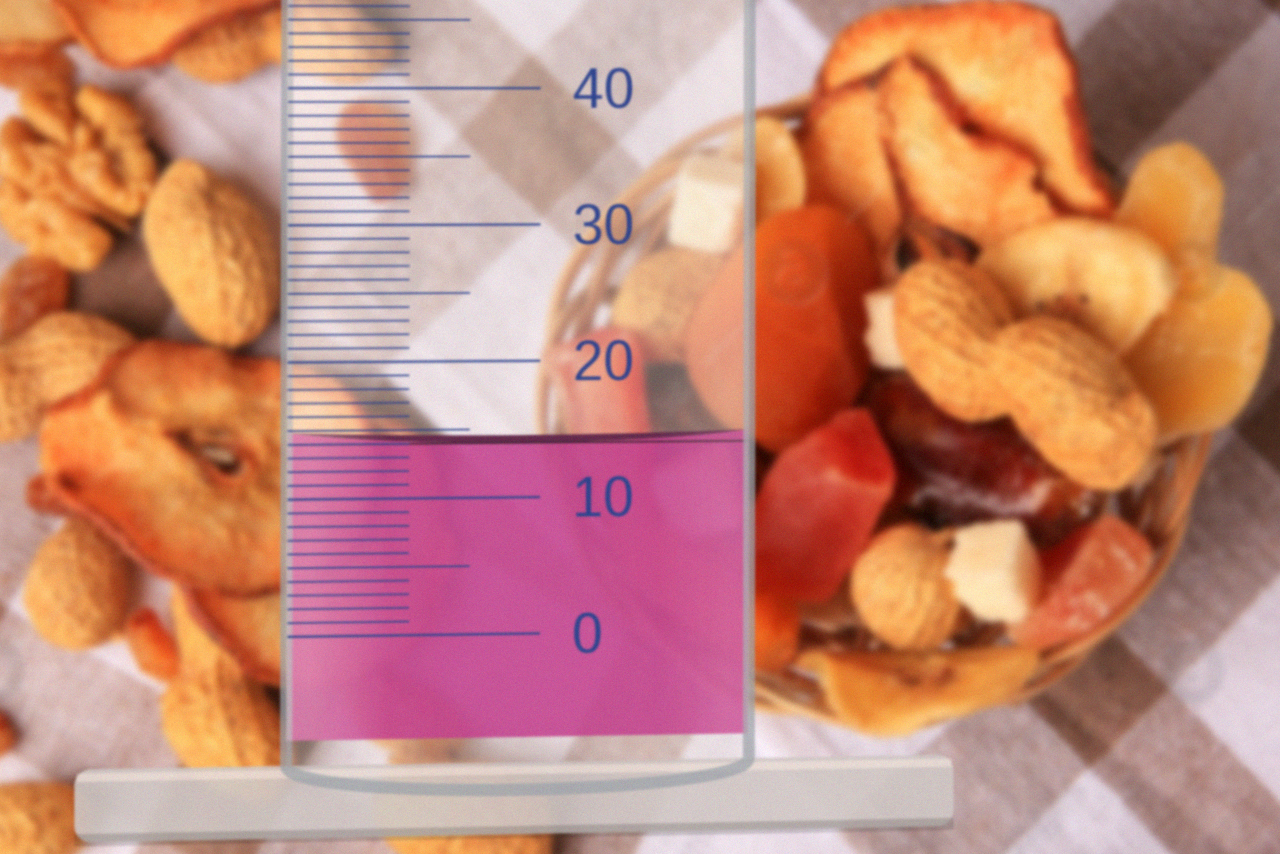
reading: mL 14
